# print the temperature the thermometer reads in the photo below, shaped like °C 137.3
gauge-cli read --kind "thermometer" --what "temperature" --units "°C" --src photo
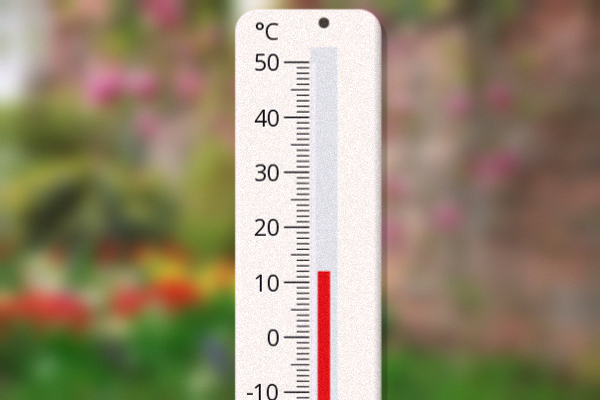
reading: °C 12
